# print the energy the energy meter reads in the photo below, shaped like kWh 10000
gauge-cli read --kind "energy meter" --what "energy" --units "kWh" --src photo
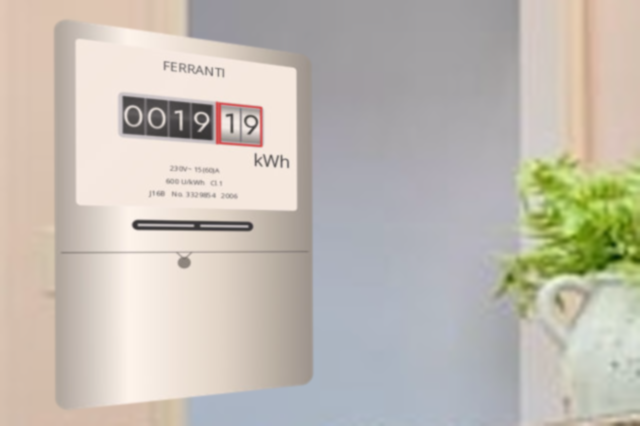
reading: kWh 19.19
